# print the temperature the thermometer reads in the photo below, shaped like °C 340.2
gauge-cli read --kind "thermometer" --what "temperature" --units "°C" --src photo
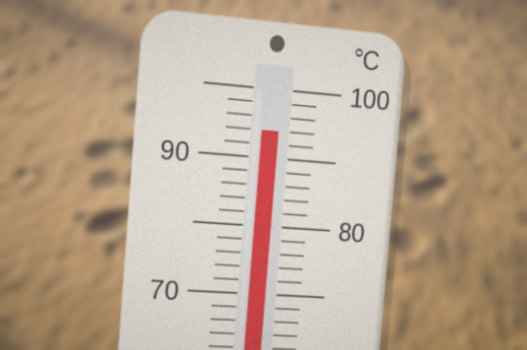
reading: °C 94
